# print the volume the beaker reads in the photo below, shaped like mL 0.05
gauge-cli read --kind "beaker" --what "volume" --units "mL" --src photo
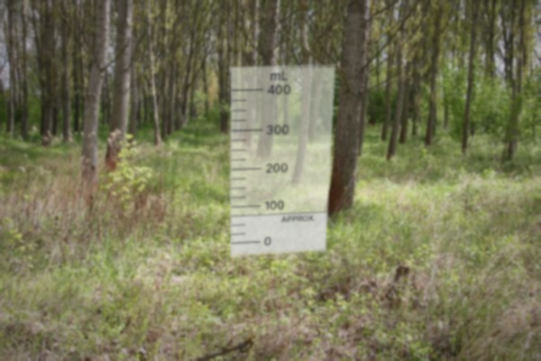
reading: mL 75
